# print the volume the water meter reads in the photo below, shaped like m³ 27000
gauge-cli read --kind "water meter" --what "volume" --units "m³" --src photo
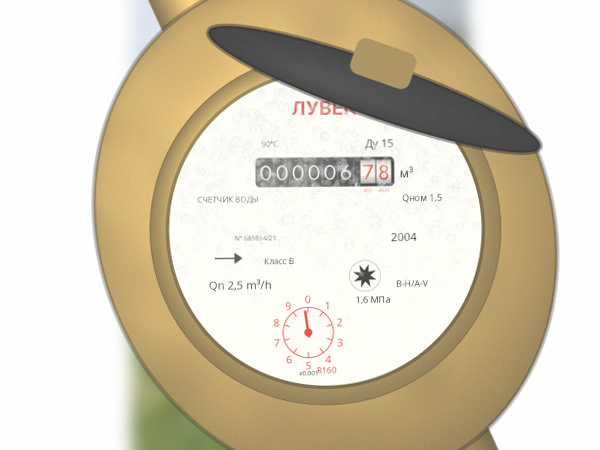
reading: m³ 6.779
